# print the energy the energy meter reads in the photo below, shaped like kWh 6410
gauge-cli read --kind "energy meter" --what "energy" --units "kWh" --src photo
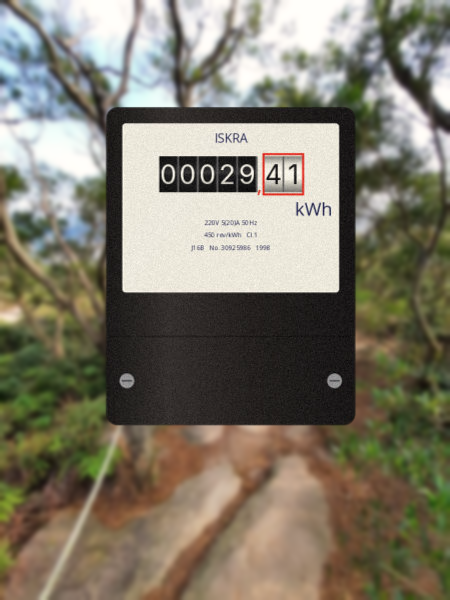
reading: kWh 29.41
